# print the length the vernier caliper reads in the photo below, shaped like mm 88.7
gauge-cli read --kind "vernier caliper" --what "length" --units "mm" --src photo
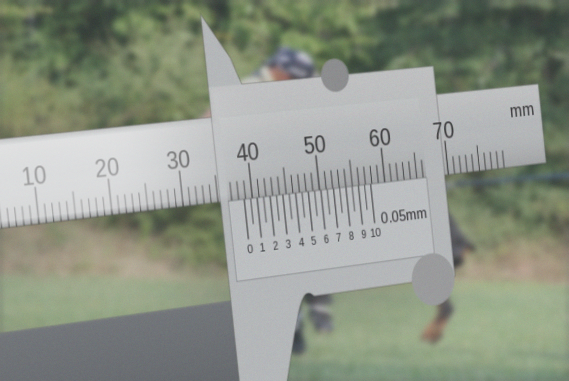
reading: mm 38.8
